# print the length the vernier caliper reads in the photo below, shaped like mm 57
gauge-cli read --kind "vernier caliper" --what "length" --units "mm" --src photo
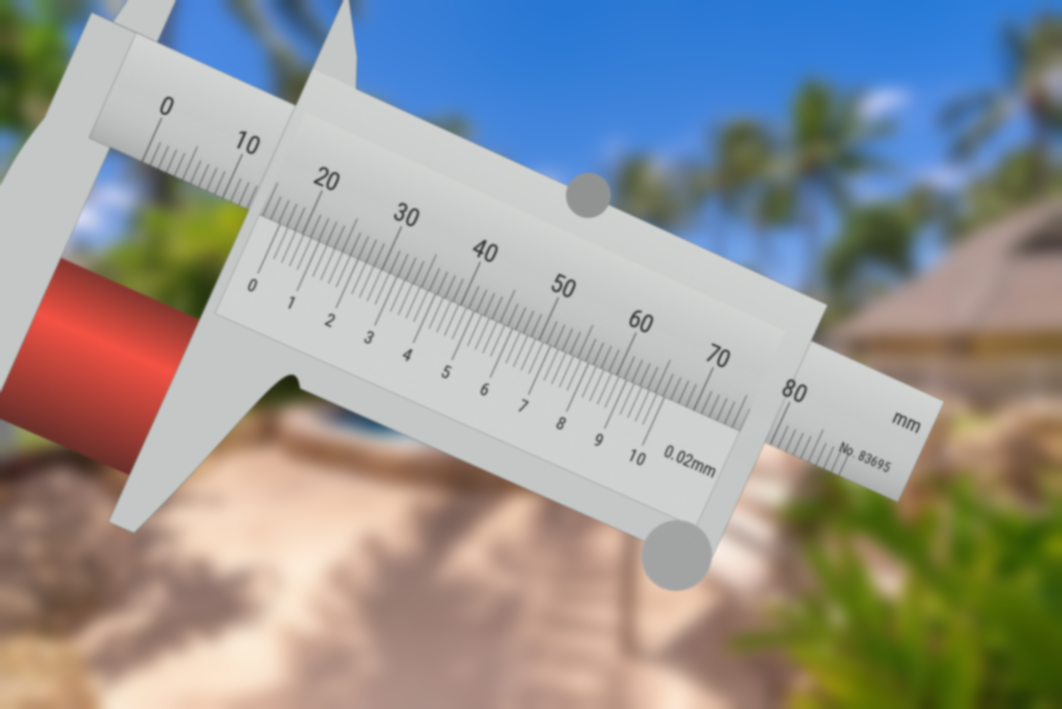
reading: mm 17.2
